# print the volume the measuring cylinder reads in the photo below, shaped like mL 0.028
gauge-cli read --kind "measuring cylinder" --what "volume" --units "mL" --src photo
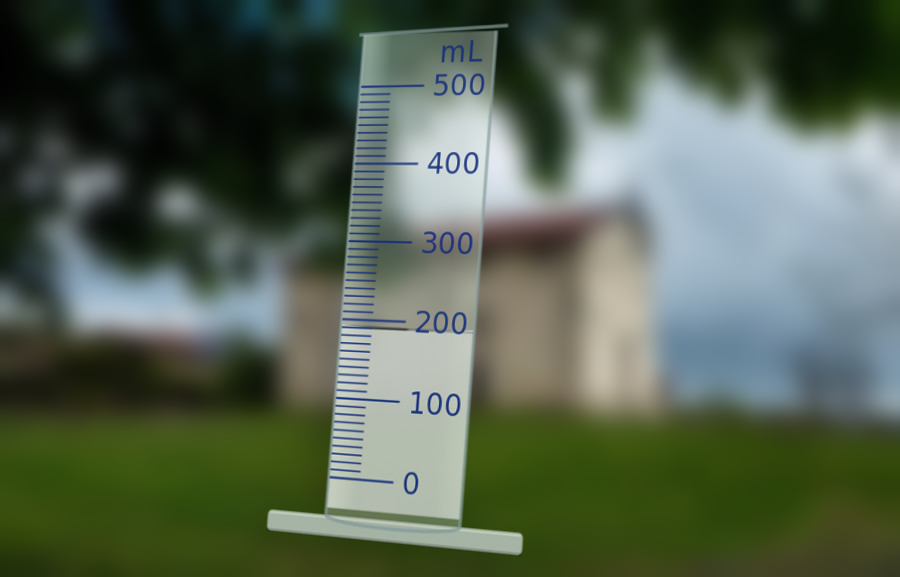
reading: mL 190
